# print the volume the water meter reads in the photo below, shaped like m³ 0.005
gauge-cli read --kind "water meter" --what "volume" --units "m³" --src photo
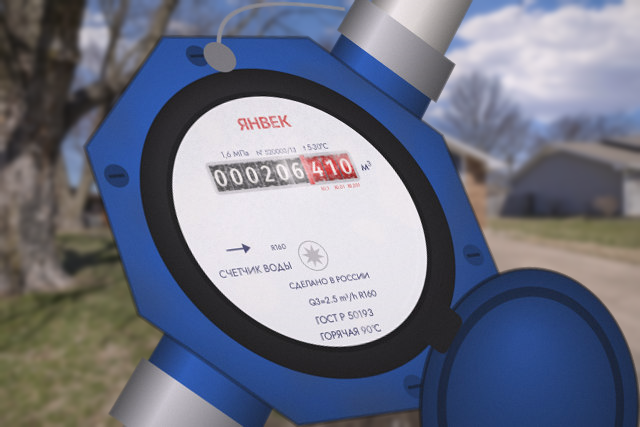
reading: m³ 206.410
